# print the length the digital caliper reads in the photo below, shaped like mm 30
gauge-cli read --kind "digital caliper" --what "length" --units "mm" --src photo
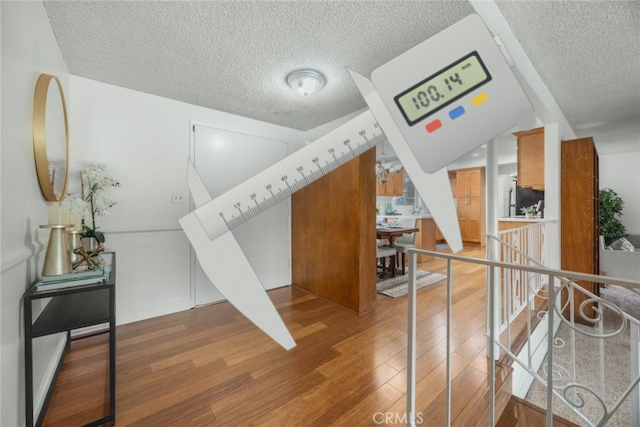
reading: mm 100.14
